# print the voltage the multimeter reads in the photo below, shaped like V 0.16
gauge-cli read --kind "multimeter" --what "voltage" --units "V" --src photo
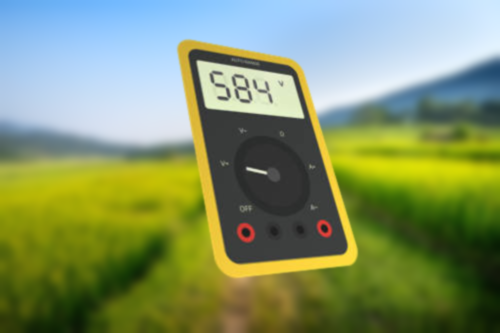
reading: V 584
